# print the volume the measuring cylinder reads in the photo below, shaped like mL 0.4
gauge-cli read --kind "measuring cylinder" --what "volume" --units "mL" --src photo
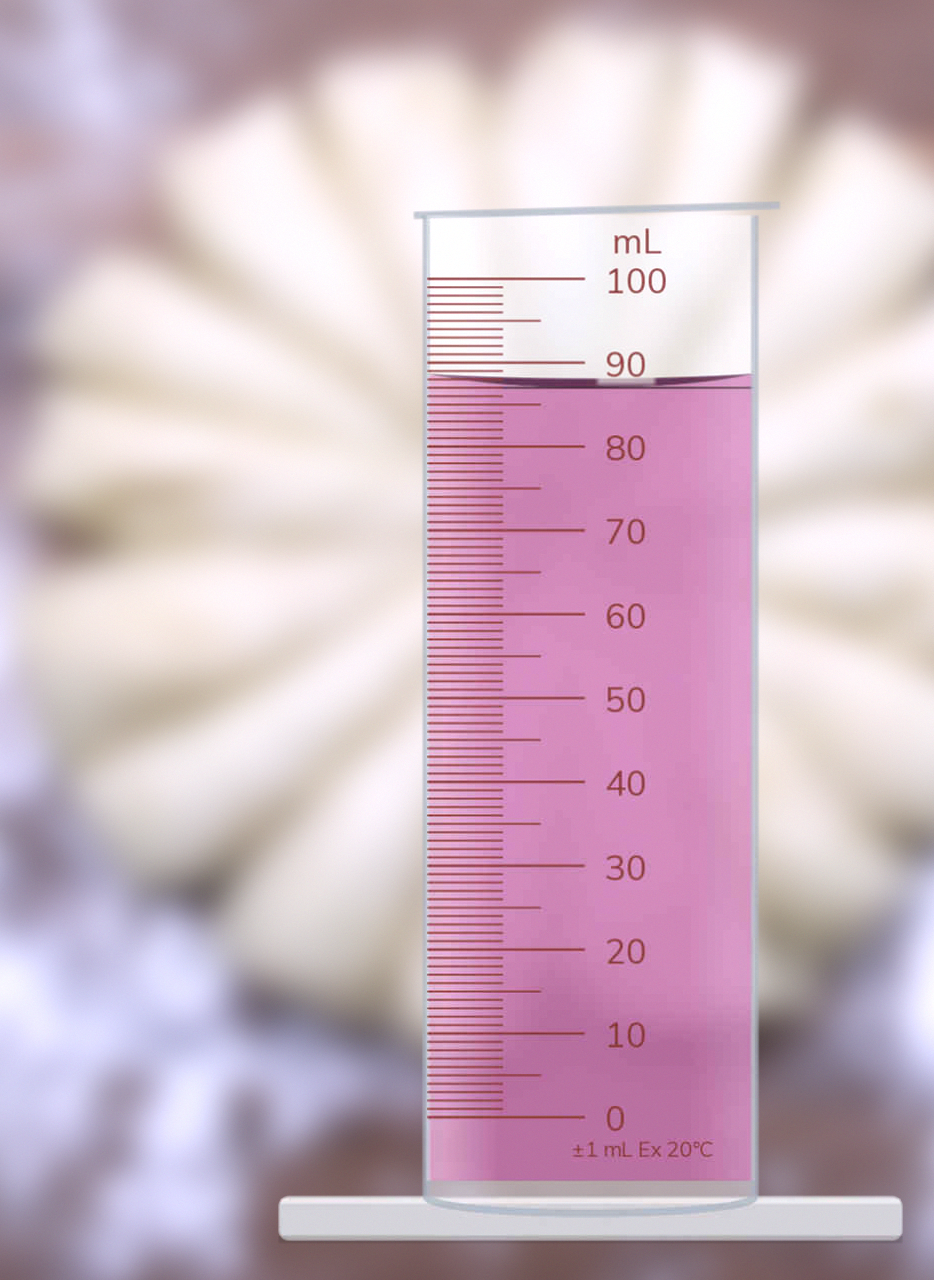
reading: mL 87
